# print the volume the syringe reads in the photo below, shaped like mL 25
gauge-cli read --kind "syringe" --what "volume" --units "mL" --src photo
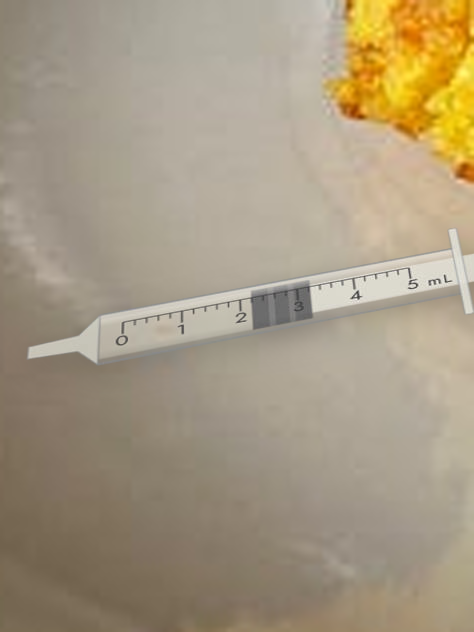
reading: mL 2.2
